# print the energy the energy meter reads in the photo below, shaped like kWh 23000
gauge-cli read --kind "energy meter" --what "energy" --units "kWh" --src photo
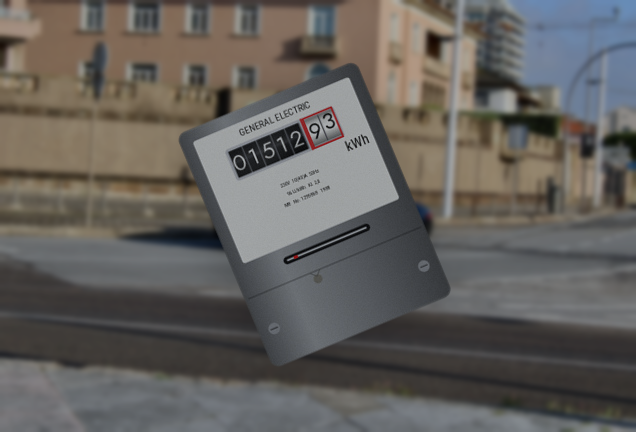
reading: kWh 1512.93
